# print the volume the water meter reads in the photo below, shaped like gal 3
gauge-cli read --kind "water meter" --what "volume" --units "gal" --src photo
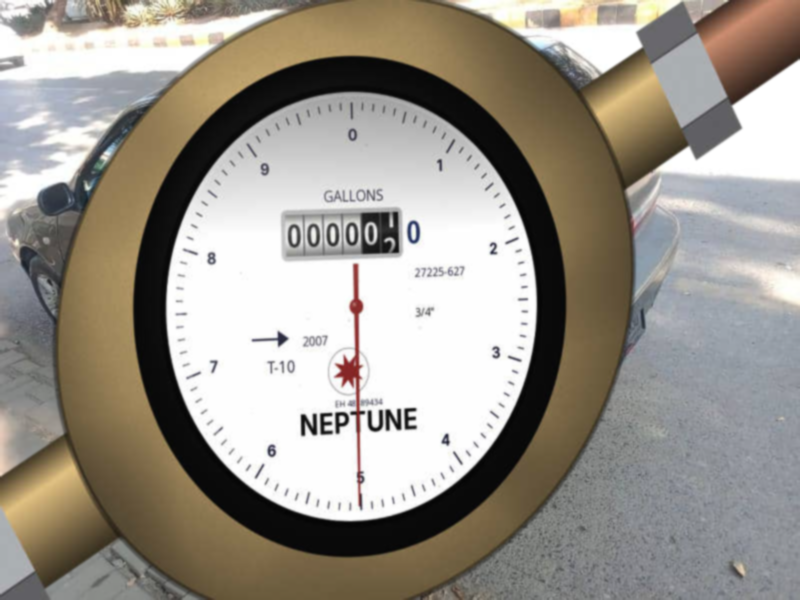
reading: gal 15.0
